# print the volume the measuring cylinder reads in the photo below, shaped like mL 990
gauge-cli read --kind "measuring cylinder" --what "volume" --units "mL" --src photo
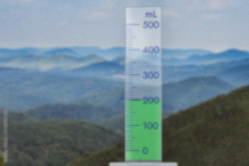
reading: mL 200
